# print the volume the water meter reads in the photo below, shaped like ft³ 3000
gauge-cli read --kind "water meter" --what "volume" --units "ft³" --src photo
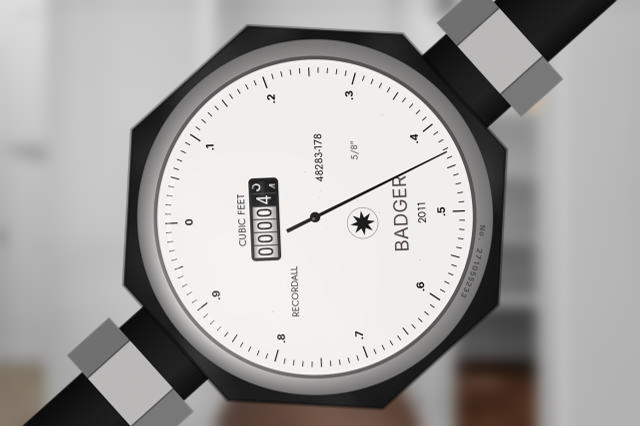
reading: ft³ 43.43
